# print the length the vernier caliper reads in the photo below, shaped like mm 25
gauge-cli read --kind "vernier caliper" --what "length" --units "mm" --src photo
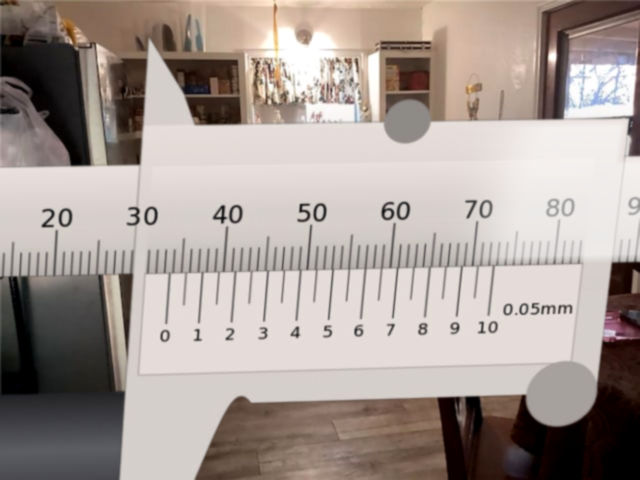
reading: mm 33.6
